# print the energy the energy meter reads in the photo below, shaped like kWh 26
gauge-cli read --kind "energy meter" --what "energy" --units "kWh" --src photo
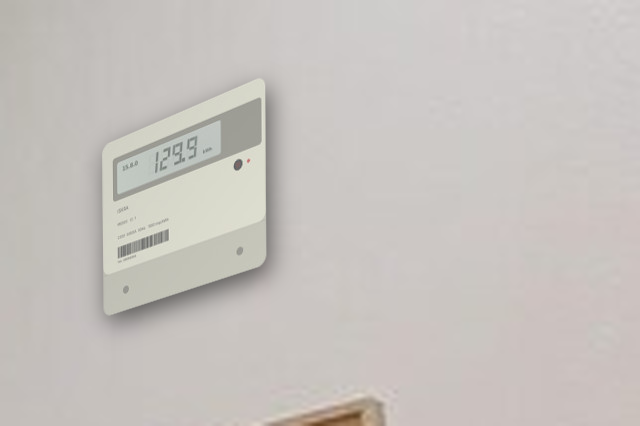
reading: kWh 129.9
